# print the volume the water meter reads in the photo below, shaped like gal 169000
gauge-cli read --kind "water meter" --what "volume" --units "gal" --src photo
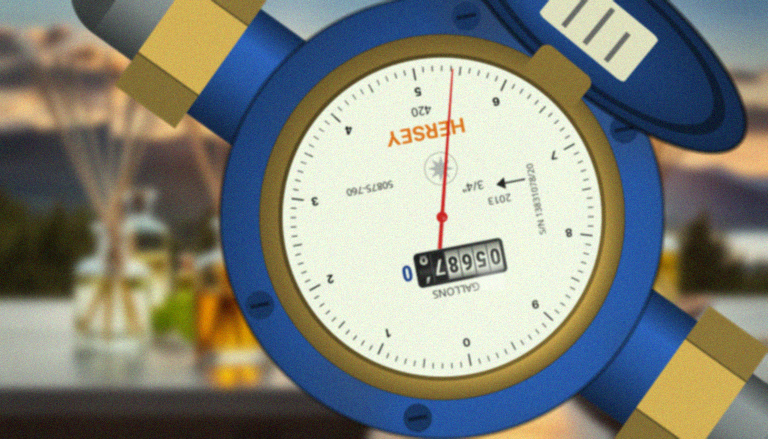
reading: gal 568775.4
